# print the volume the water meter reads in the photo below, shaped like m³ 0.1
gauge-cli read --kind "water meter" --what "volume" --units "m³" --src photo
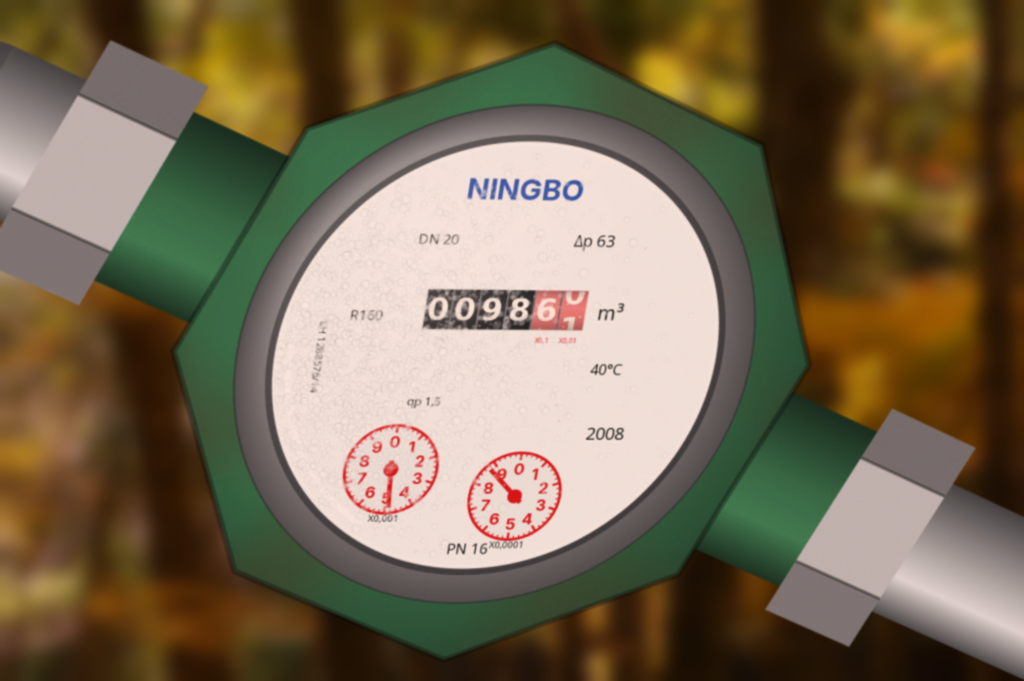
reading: m³ 98.6048
